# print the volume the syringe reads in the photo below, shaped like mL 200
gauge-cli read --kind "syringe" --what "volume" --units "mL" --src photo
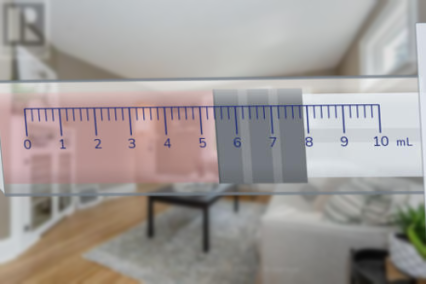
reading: mL 5.4
